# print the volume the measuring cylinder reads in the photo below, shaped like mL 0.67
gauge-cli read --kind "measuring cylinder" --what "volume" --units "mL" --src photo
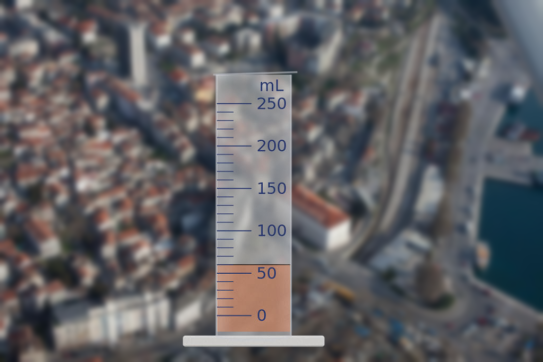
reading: mL 60
